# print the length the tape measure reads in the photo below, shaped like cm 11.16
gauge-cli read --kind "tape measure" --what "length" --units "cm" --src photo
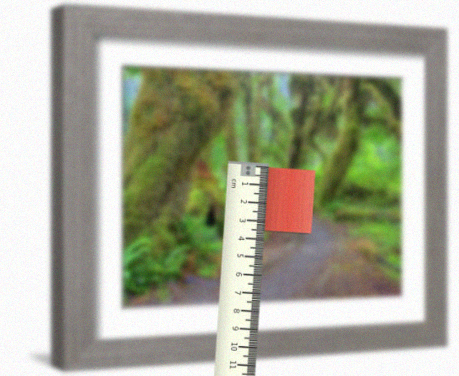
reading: cm 3.5
